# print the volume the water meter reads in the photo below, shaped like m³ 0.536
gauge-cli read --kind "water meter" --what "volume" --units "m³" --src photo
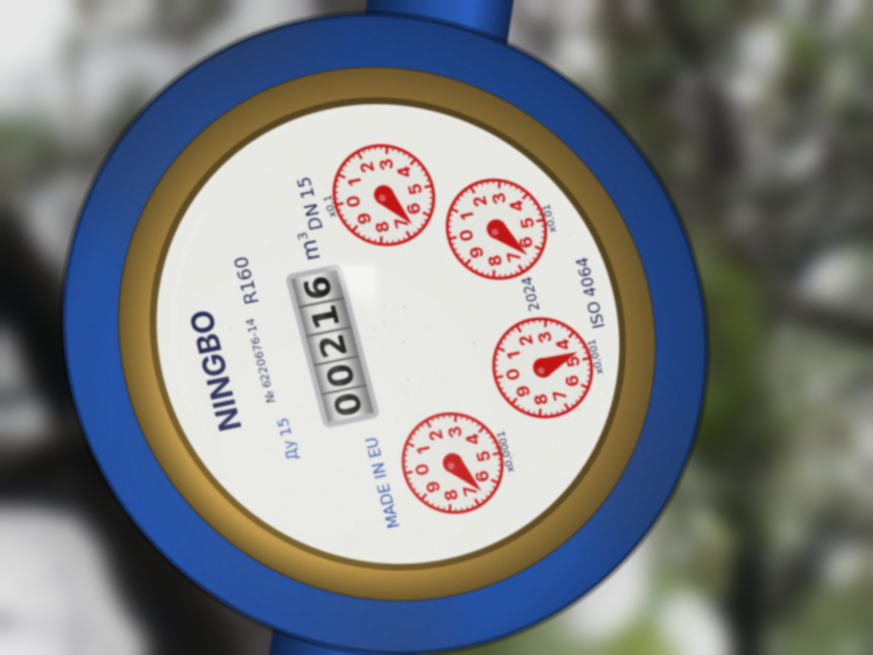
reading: m³ 216.6646
